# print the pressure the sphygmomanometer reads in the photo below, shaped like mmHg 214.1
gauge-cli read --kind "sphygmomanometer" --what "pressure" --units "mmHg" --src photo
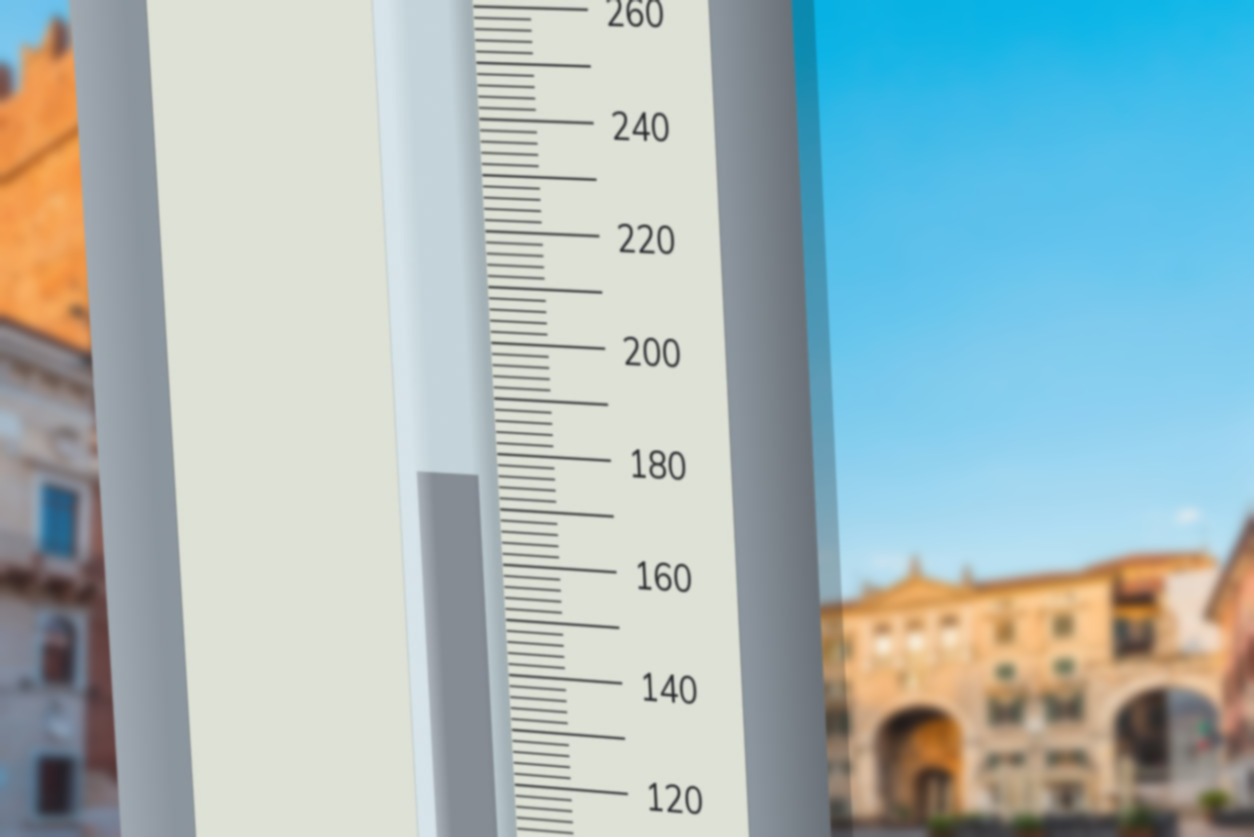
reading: mmHg 176
